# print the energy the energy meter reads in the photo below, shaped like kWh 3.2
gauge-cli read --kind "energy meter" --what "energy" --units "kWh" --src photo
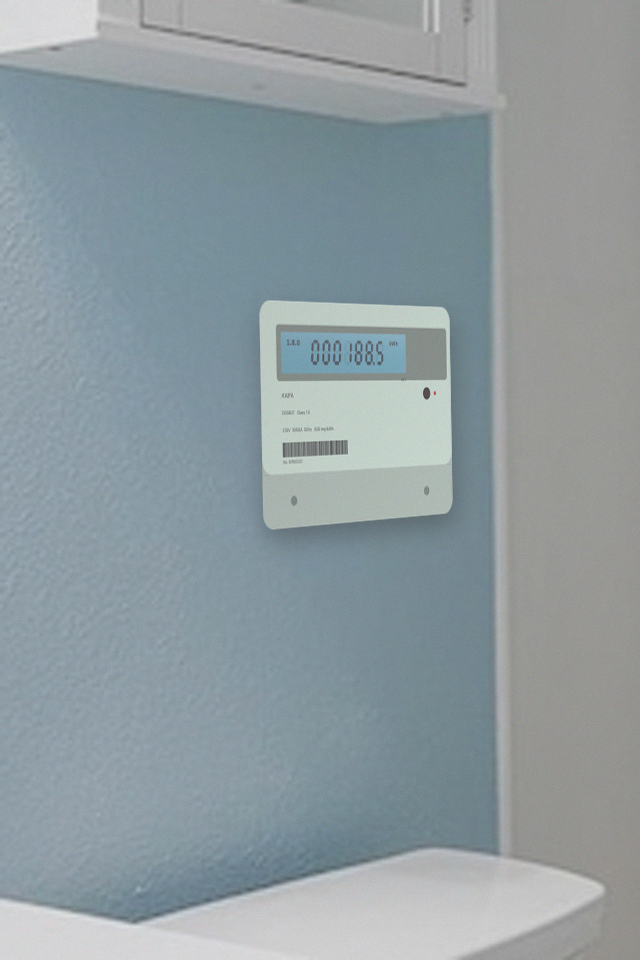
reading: kWh 188.5
